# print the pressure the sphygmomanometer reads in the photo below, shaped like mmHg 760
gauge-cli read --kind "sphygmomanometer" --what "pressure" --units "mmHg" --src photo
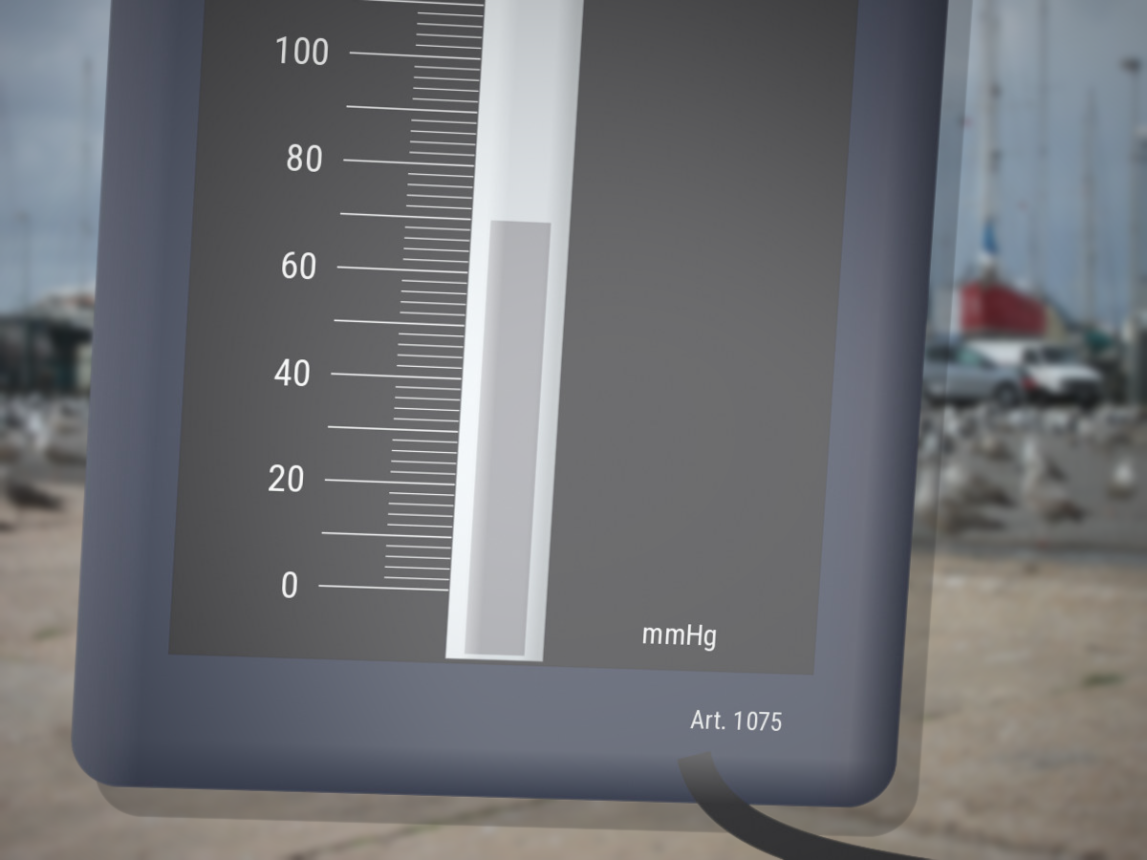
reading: mmHg 70
